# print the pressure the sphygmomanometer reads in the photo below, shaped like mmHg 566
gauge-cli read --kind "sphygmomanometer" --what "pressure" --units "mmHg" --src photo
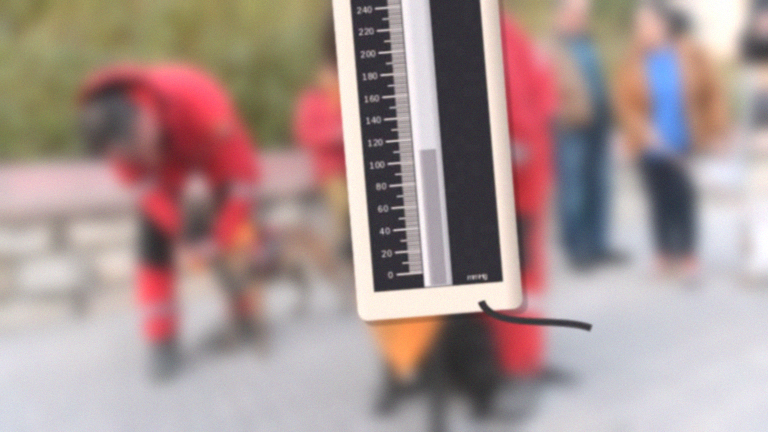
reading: mmHg 110
